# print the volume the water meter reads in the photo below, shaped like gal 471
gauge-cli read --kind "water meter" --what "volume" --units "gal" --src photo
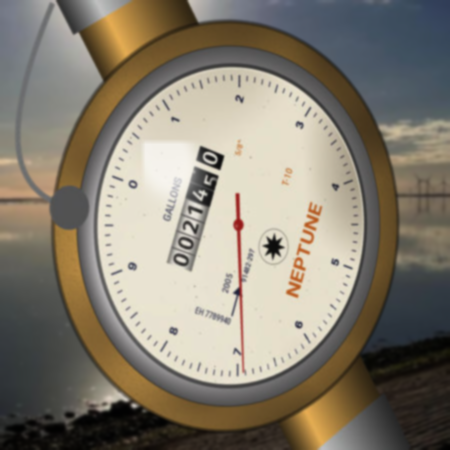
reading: gal 21446.9
